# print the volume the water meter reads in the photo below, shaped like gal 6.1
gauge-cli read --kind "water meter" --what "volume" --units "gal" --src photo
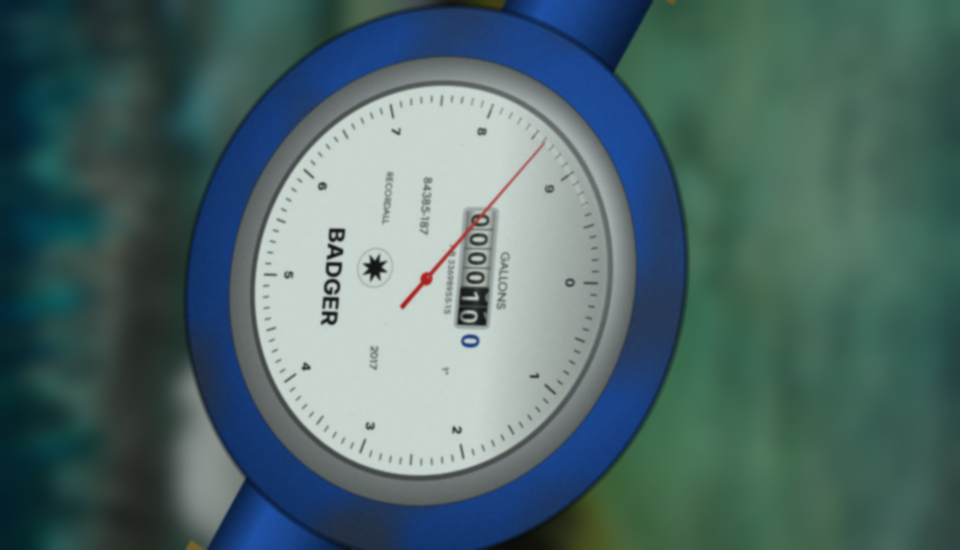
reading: gal 98.6
